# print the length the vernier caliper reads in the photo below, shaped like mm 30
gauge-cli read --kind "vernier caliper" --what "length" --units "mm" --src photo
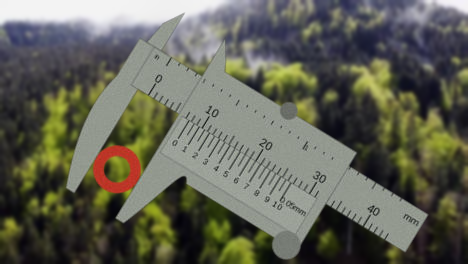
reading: mm 7.6
